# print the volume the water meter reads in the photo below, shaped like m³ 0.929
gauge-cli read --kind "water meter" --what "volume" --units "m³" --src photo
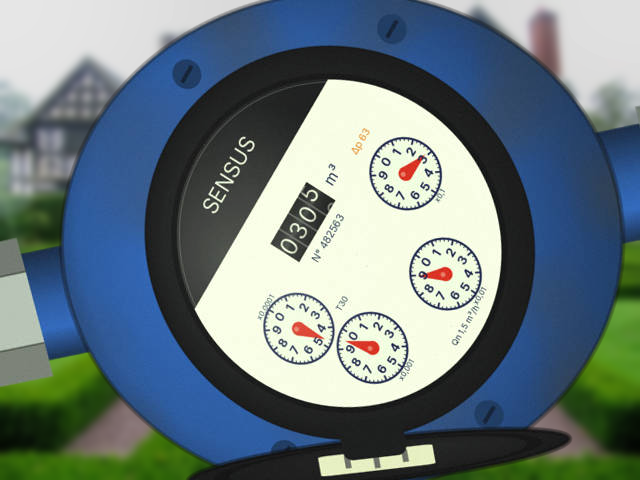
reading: m³ 305.2894
